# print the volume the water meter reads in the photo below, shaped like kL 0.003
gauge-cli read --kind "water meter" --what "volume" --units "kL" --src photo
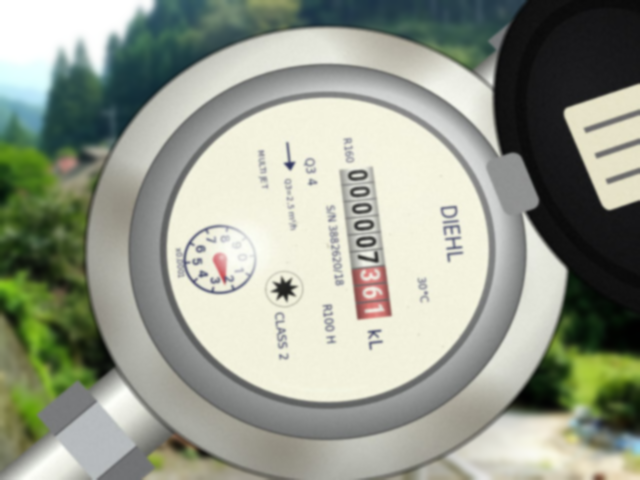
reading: kL 7.3612
